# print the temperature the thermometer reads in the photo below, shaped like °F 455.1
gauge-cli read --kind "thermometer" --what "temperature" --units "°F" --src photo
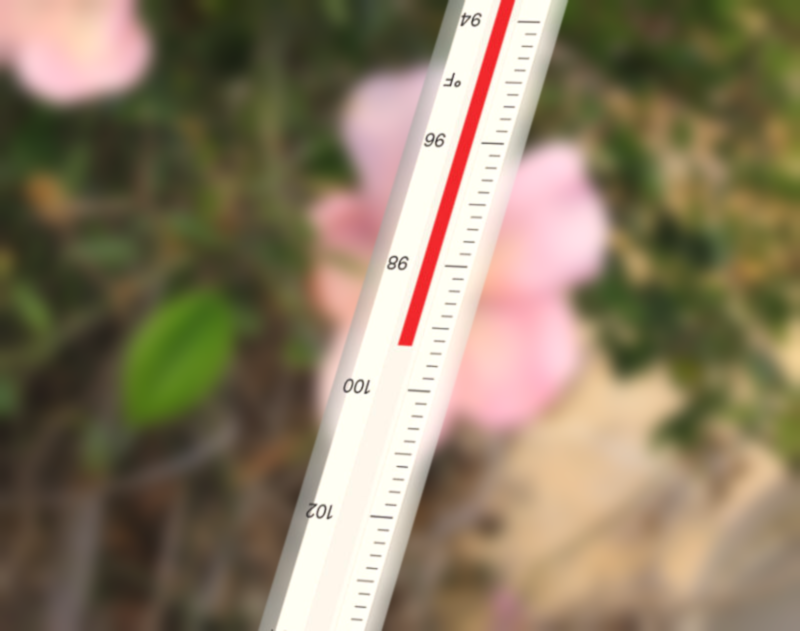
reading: °F 99.3
